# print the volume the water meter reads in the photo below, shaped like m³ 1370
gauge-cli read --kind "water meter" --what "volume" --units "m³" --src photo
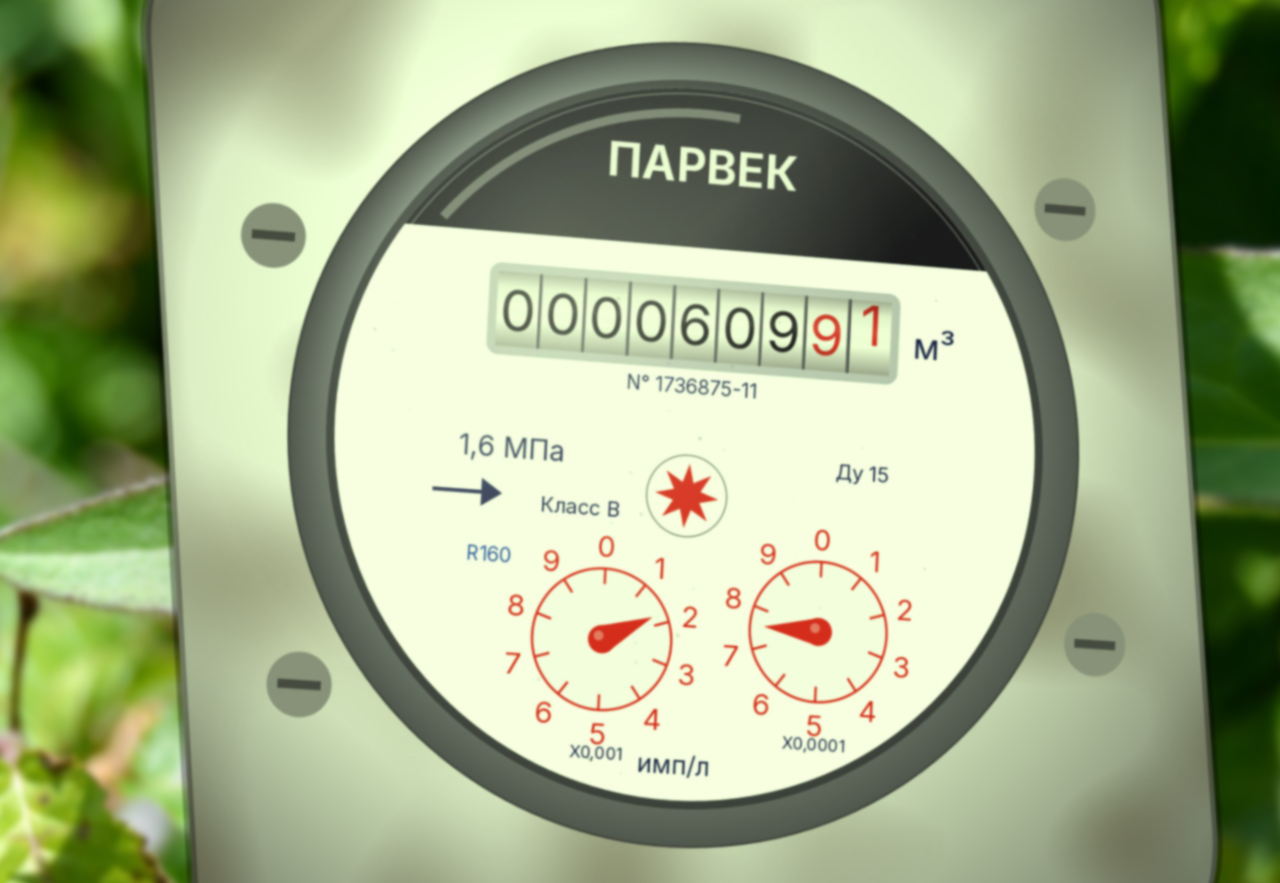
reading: m³ 609.9117
